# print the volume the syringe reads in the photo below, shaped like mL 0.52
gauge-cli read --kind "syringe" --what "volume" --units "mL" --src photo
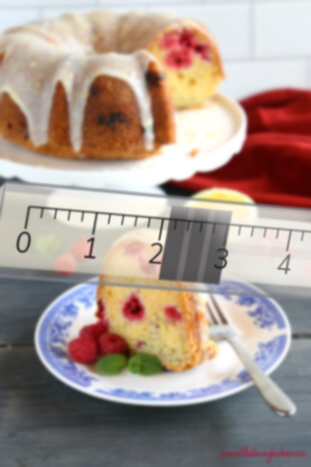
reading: mL 2.1
